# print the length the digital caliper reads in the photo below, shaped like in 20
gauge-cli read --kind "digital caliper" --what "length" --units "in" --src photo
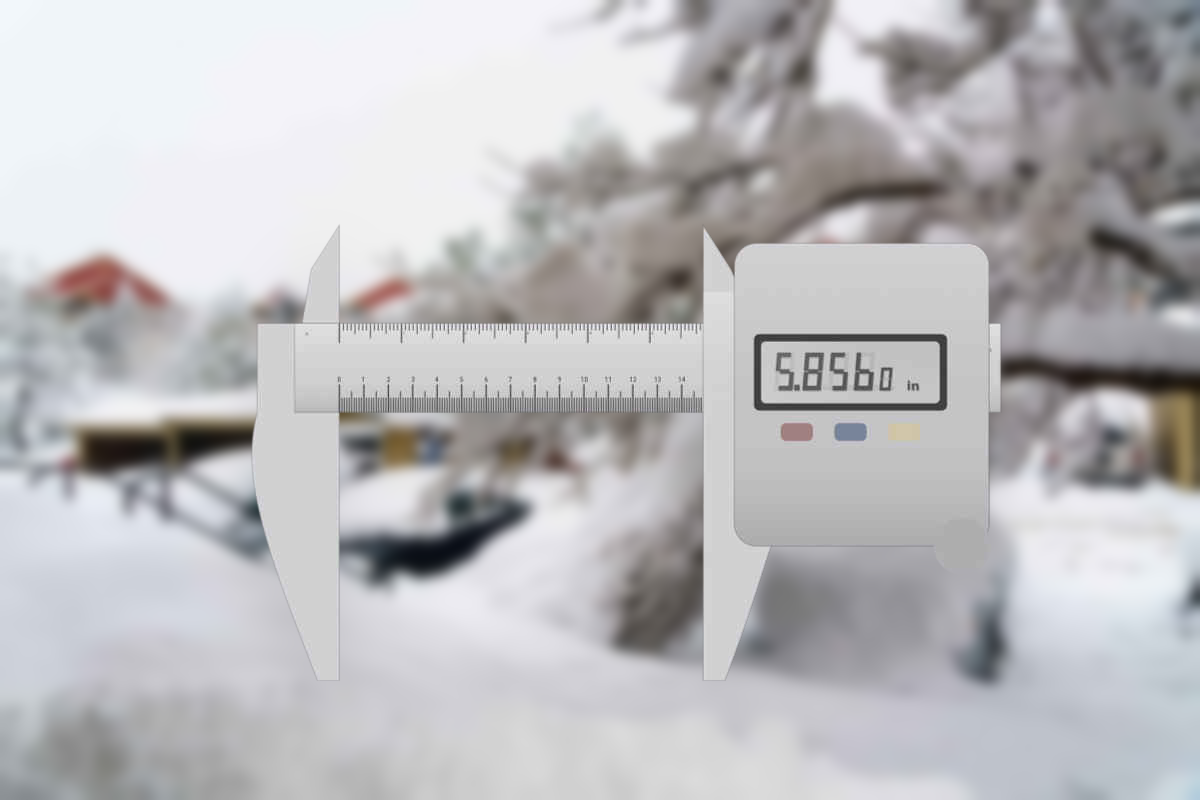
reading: in 5.8560
